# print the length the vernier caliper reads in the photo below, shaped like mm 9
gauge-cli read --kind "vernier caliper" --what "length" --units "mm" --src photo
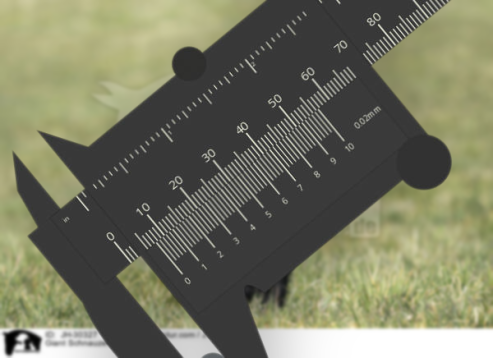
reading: mm 7.5
